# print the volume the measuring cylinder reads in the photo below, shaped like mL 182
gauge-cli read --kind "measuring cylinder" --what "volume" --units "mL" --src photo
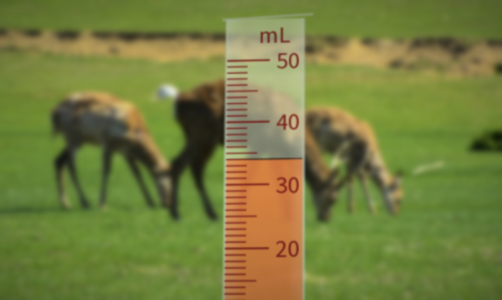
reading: mL 34
